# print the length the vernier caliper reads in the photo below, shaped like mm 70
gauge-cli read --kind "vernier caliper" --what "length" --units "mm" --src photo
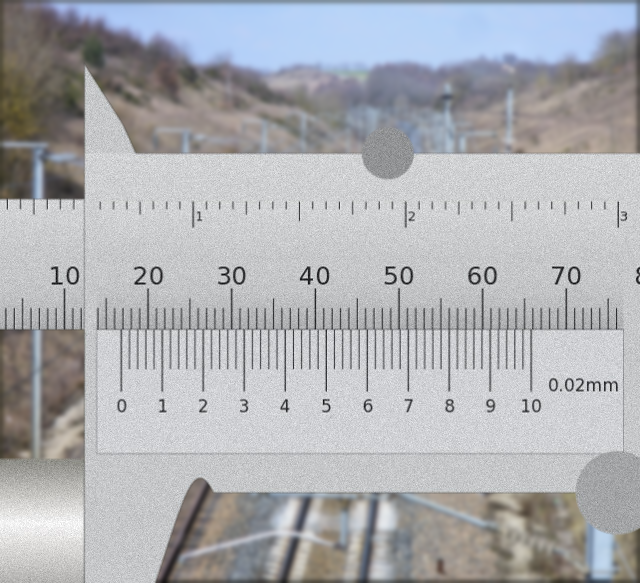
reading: mm 16.8
